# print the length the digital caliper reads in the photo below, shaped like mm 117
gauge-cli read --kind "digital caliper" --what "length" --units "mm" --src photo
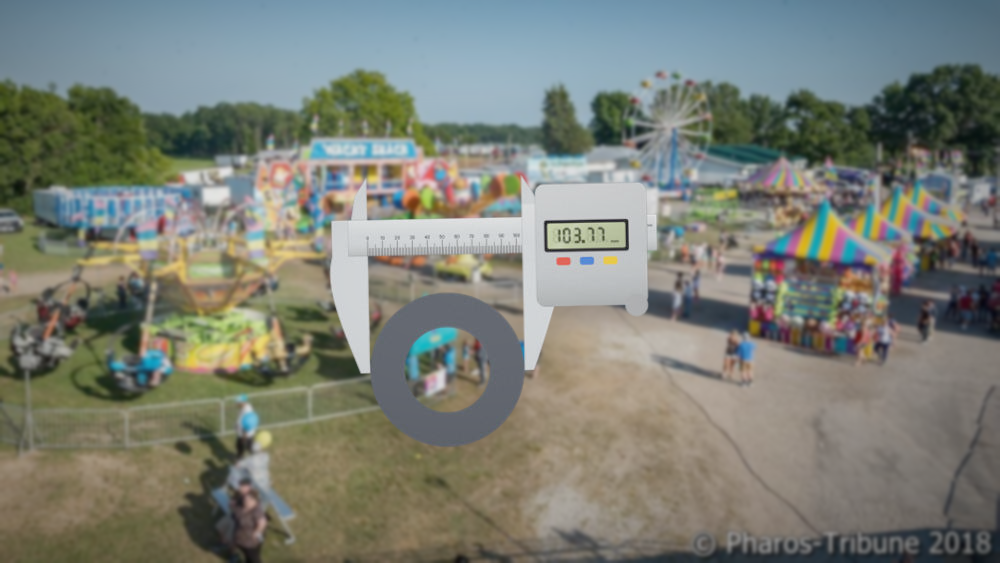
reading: mm 103.77
